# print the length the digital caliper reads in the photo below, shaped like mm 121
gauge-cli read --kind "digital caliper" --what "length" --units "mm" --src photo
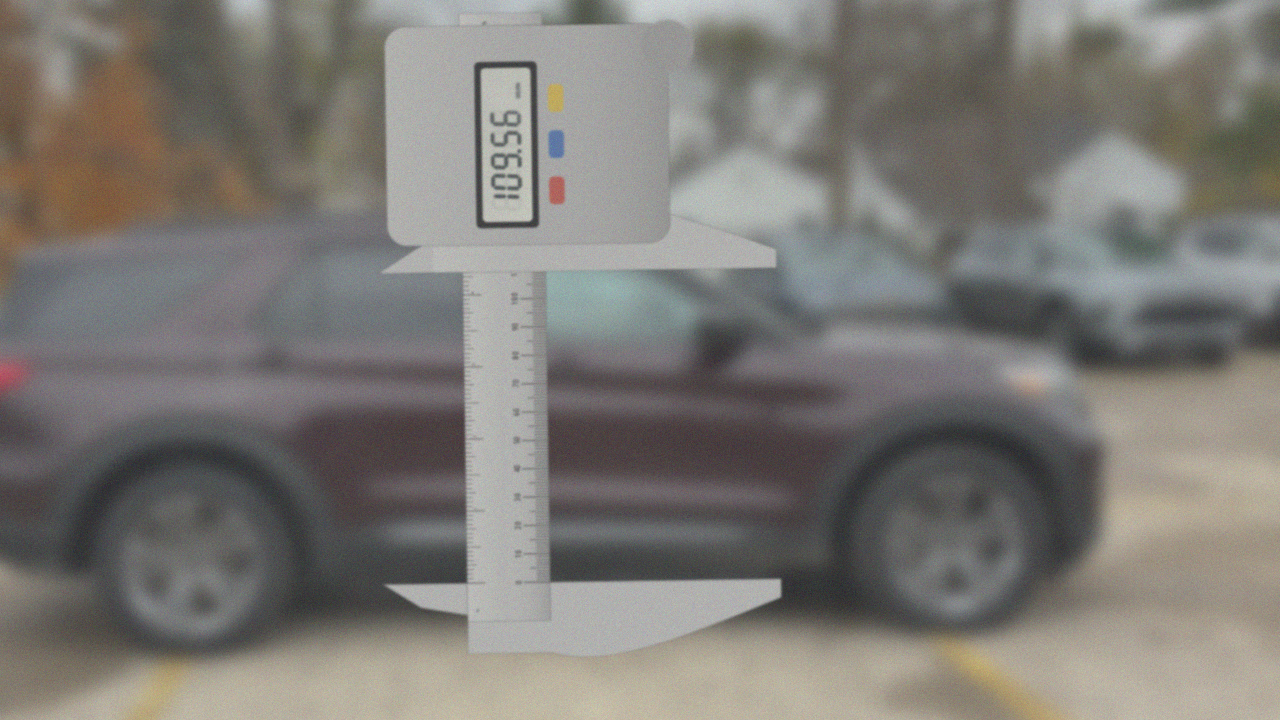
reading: mm 109.56
